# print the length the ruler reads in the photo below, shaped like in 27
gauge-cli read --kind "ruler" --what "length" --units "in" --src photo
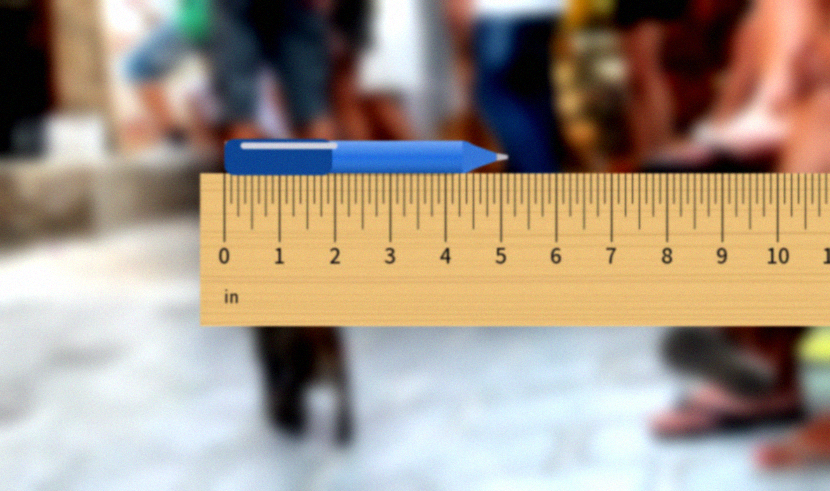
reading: in 5.125
